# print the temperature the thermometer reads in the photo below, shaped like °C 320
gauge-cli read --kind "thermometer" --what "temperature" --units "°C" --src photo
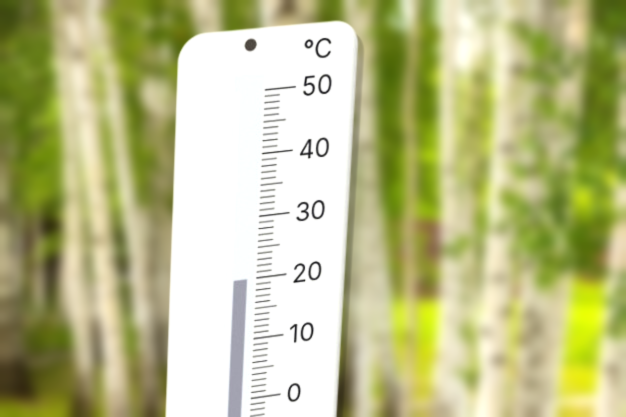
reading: °C 20
